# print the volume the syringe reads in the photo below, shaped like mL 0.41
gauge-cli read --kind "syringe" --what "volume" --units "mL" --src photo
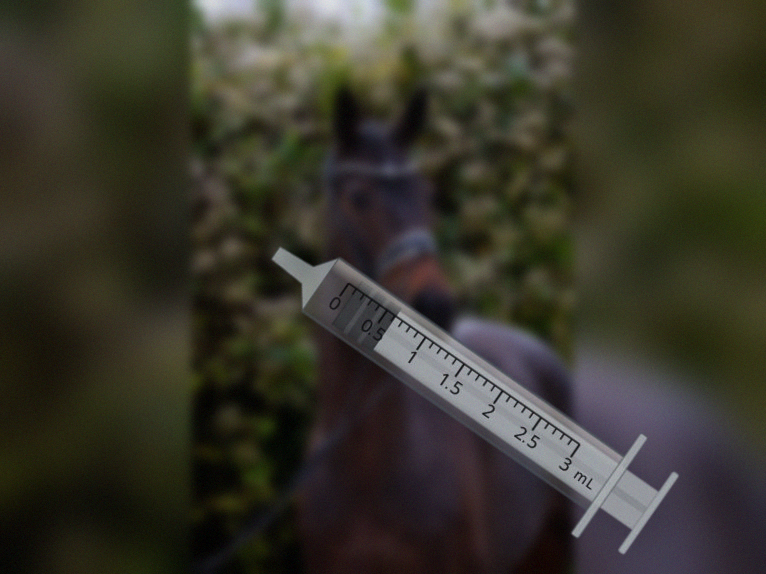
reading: mL 0.1
